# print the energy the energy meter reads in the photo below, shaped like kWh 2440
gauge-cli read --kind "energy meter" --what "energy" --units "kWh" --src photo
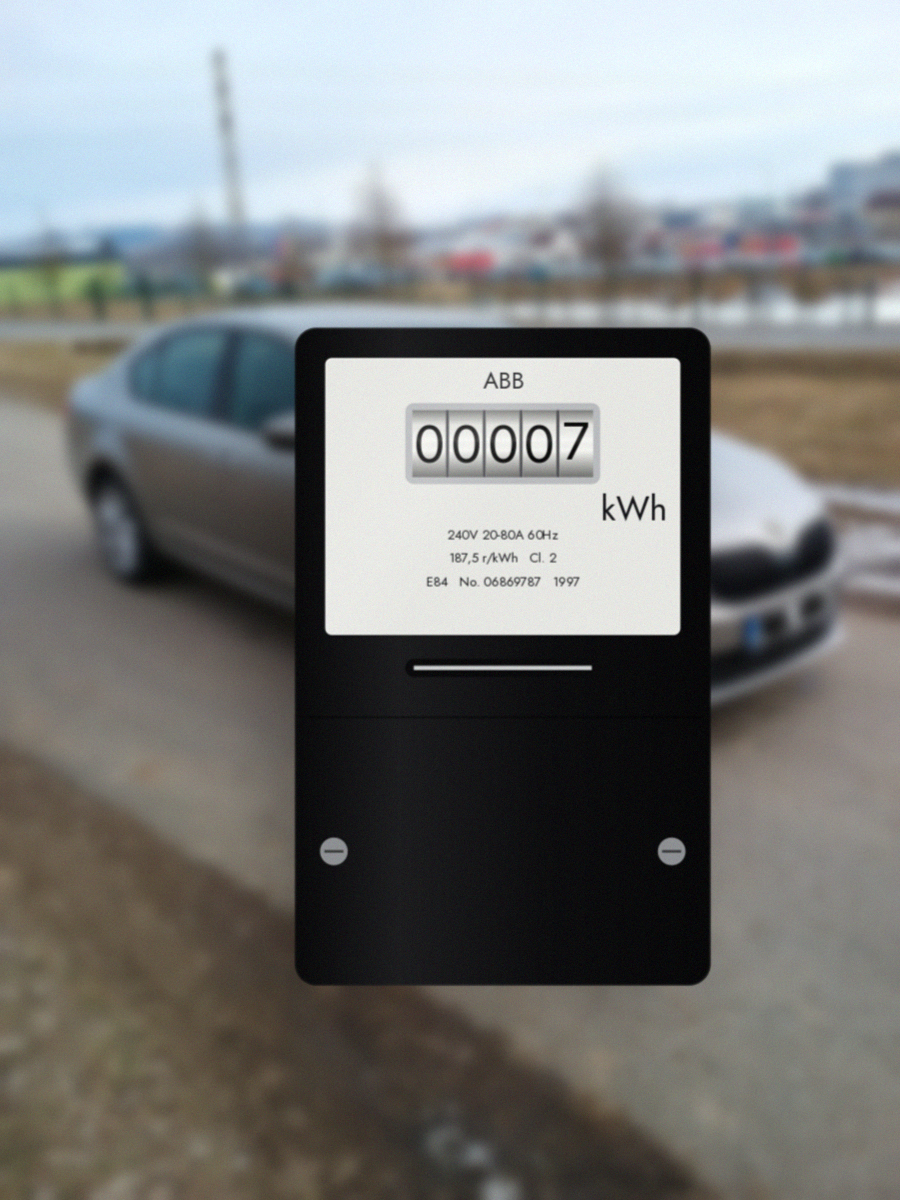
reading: kWh 7
